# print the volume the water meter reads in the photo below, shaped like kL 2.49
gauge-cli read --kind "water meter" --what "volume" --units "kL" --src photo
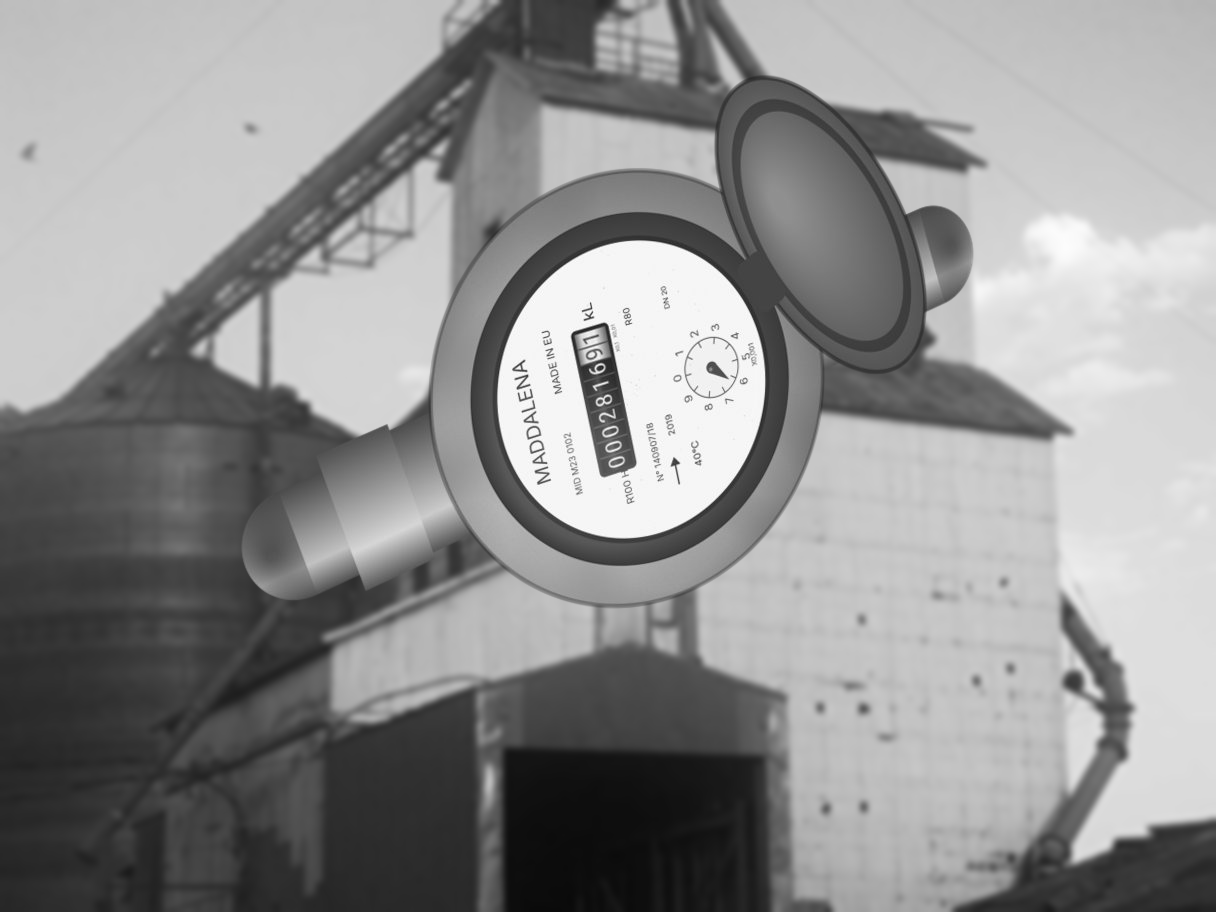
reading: kL 2816.916
